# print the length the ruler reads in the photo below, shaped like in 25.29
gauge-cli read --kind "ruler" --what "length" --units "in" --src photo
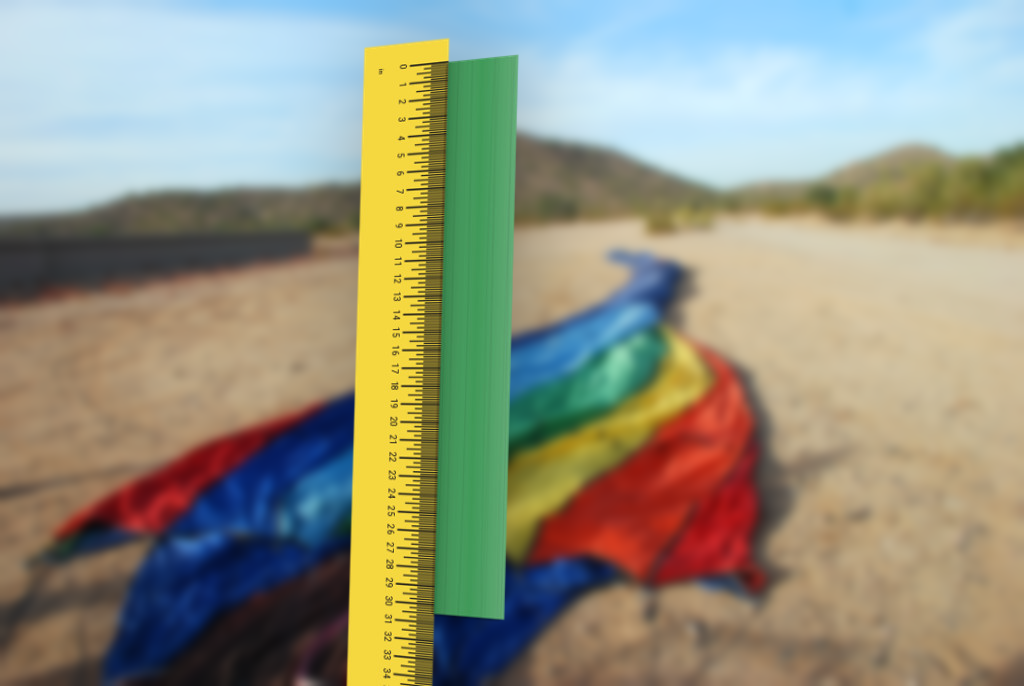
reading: in 30.5
